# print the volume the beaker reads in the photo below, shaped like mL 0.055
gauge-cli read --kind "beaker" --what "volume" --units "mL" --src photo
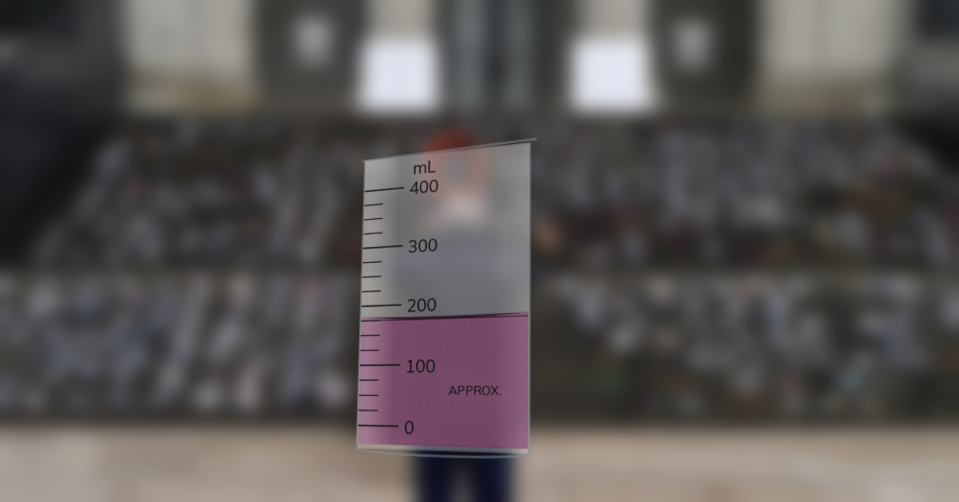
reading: mL 175
